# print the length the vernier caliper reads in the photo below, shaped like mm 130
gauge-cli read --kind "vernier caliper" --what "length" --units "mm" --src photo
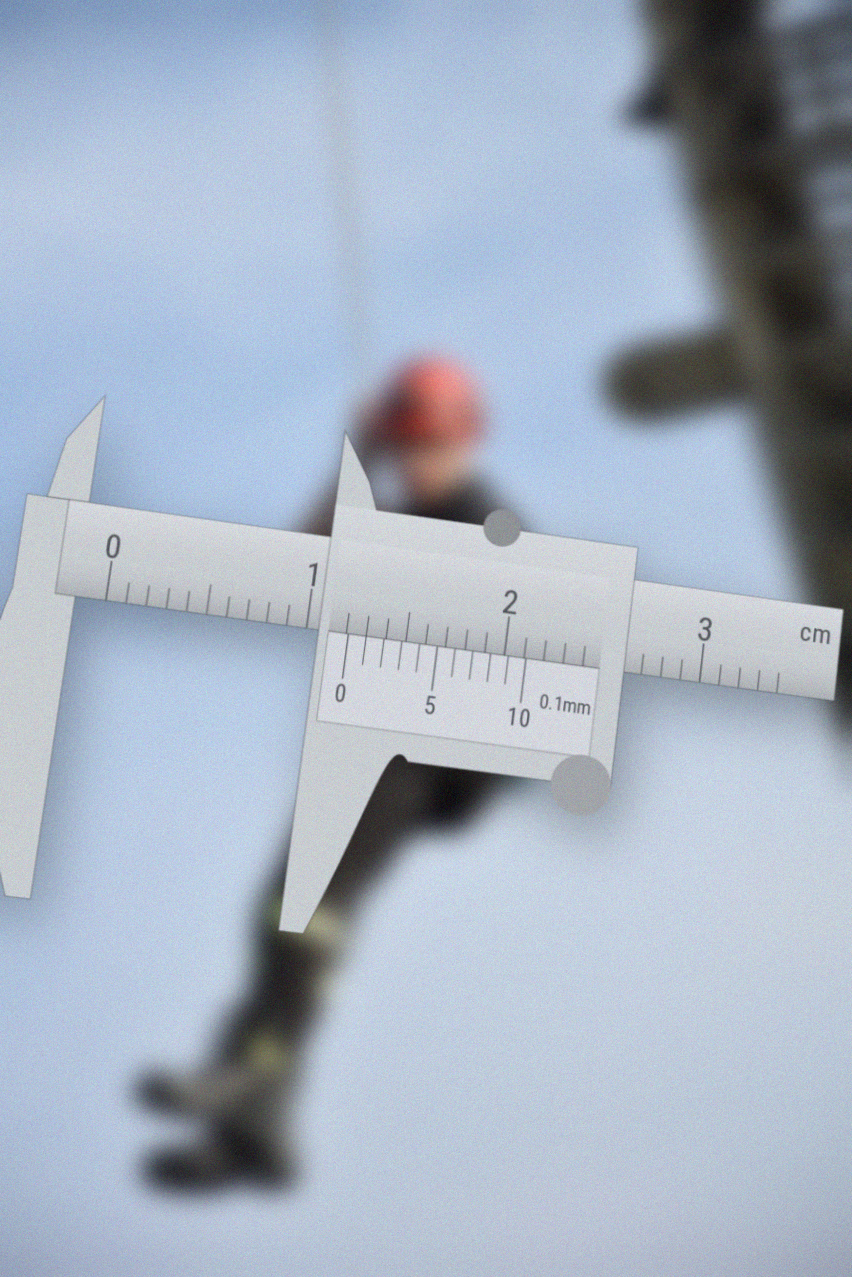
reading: mm 12.1
